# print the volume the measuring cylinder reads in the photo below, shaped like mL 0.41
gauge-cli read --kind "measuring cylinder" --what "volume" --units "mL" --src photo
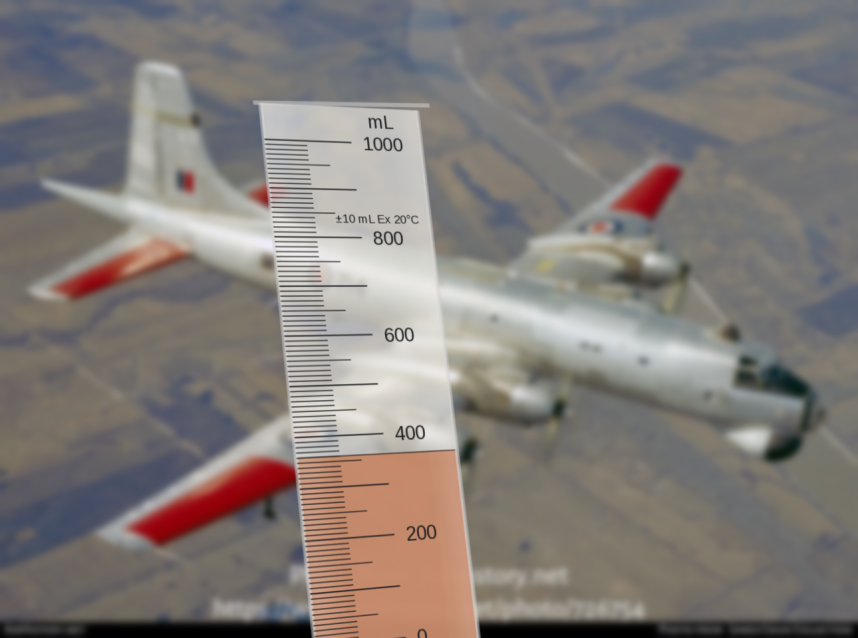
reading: mL 360
